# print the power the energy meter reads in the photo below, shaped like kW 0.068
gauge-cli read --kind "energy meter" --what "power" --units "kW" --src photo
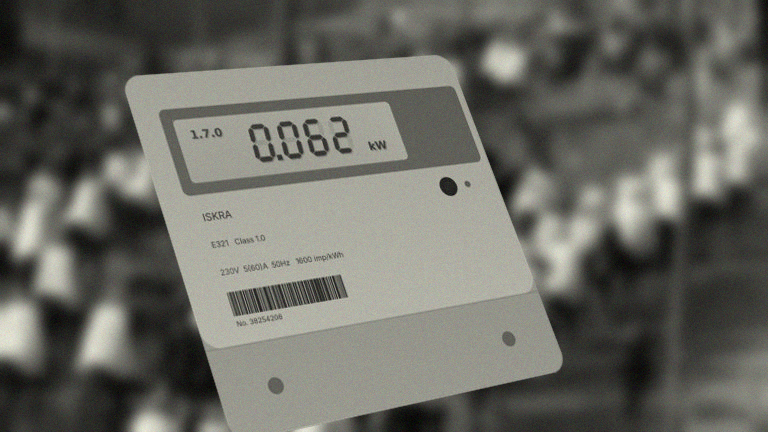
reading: kW 0.062
